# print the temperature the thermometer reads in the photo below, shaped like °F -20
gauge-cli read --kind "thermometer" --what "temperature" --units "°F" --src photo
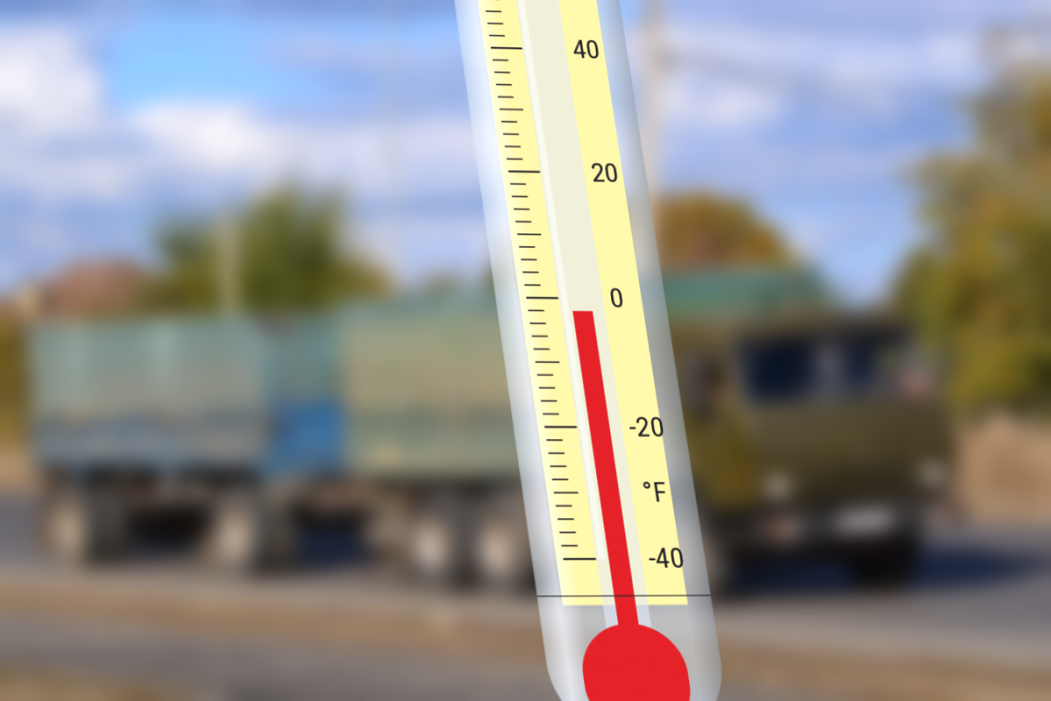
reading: °F -2
